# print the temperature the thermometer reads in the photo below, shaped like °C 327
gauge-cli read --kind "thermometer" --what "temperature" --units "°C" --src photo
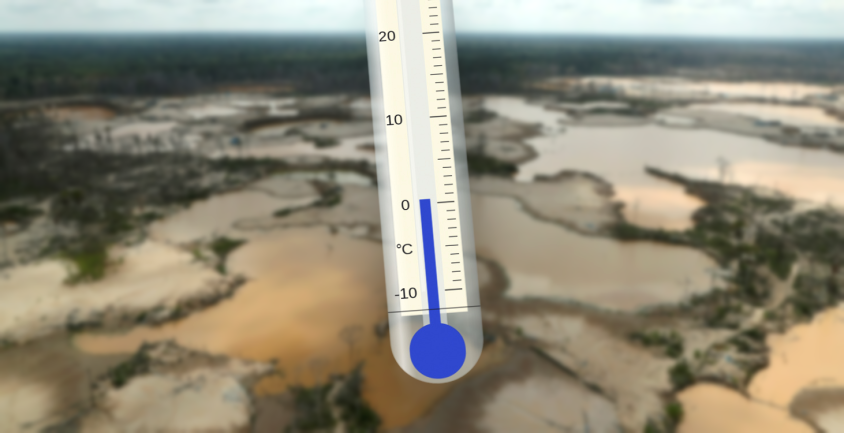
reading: °C 0.5
